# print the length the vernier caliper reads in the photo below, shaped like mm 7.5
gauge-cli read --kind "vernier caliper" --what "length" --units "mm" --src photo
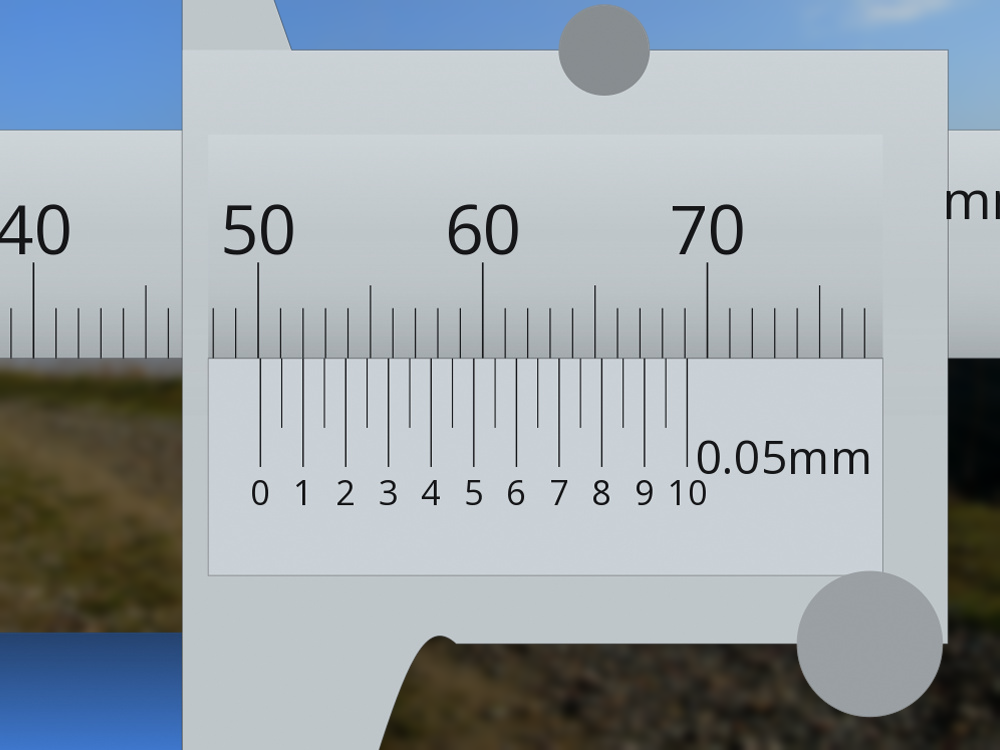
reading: mm 50.1
